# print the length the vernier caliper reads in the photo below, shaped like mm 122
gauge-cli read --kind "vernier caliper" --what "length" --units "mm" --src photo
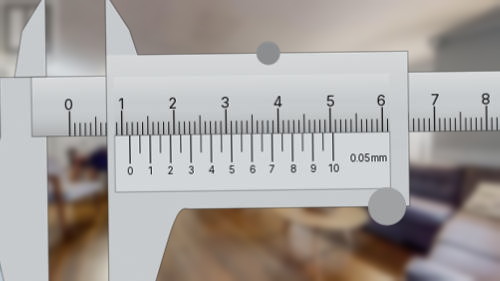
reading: mm 11.5
